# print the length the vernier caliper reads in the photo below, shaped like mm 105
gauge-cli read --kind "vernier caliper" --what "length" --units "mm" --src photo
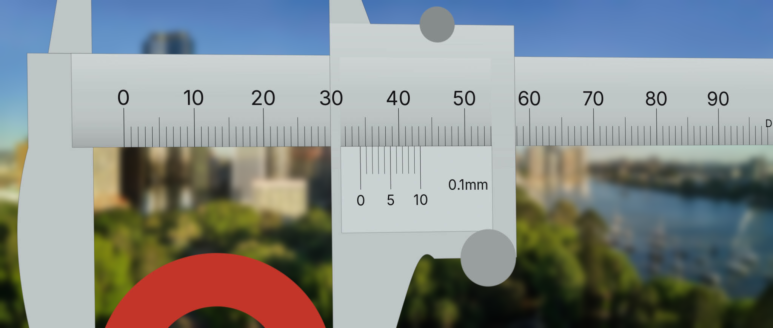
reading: mm 34.2
